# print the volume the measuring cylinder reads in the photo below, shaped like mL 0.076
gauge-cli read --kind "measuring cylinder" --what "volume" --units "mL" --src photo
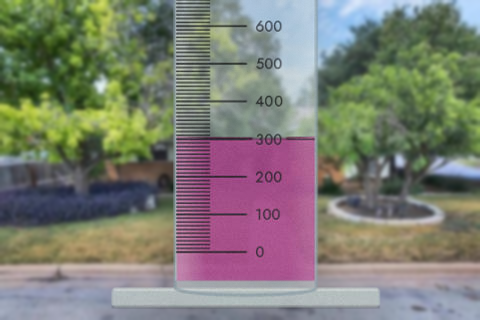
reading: mL 300
